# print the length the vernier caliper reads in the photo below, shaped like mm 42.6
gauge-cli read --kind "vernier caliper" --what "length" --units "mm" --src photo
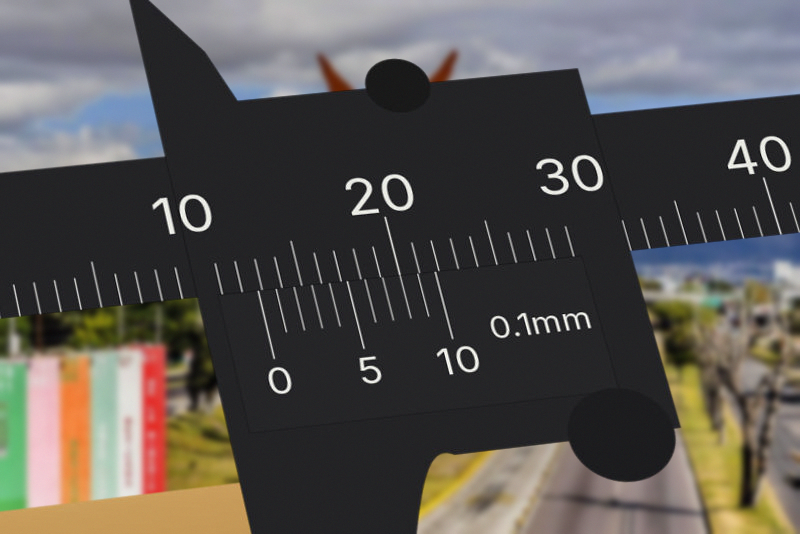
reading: mm 12.8
